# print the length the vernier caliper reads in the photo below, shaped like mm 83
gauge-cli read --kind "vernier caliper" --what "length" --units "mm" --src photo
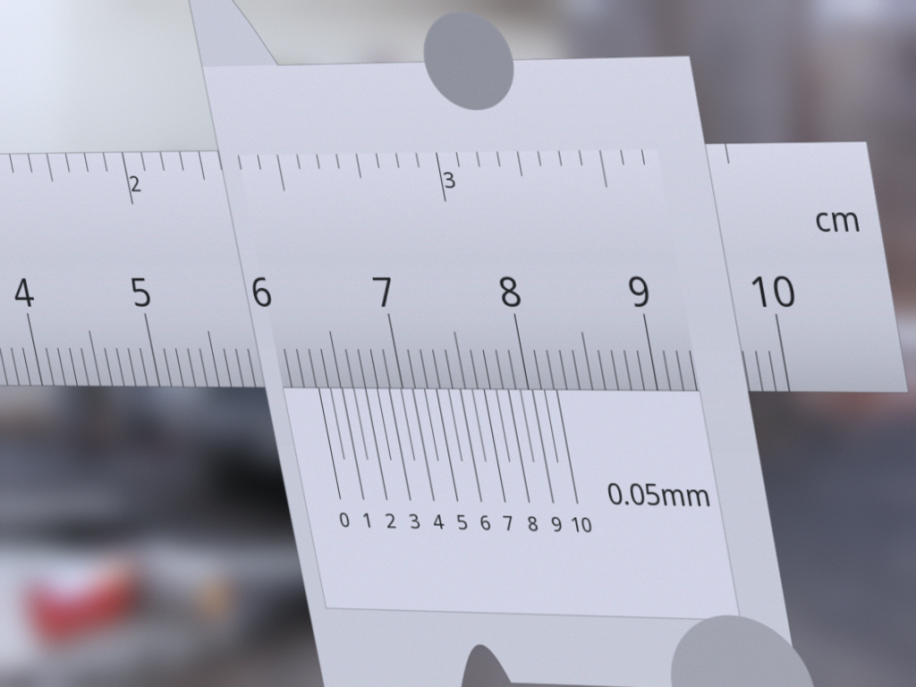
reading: mm 63.2
